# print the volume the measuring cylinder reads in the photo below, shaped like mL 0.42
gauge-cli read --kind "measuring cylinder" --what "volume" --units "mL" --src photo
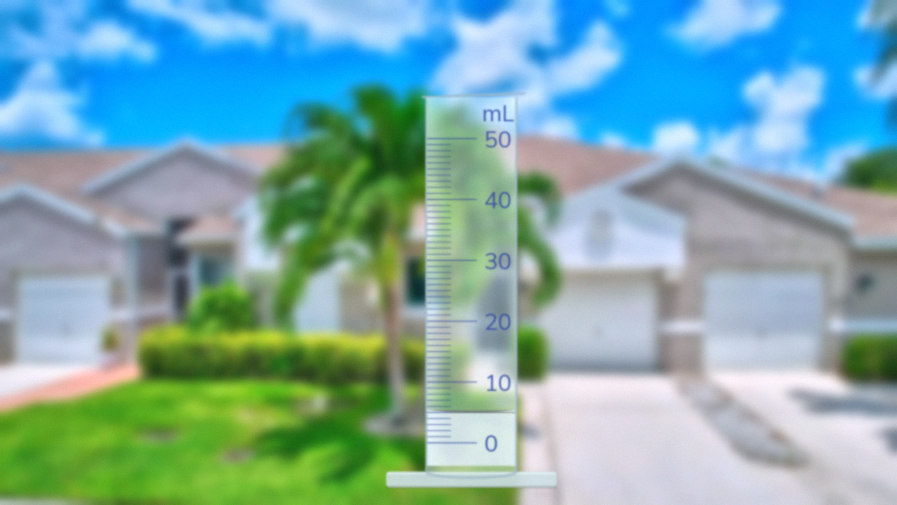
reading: mL 5
